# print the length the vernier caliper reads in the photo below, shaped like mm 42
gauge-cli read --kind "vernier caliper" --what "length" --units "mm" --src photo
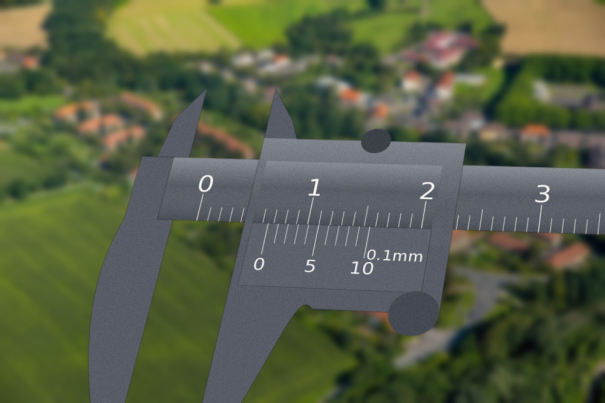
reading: mm 6.5
